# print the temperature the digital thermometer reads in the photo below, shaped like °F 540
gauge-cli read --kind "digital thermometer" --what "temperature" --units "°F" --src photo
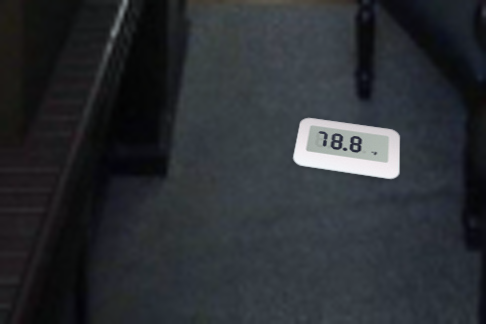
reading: °F 78.8
